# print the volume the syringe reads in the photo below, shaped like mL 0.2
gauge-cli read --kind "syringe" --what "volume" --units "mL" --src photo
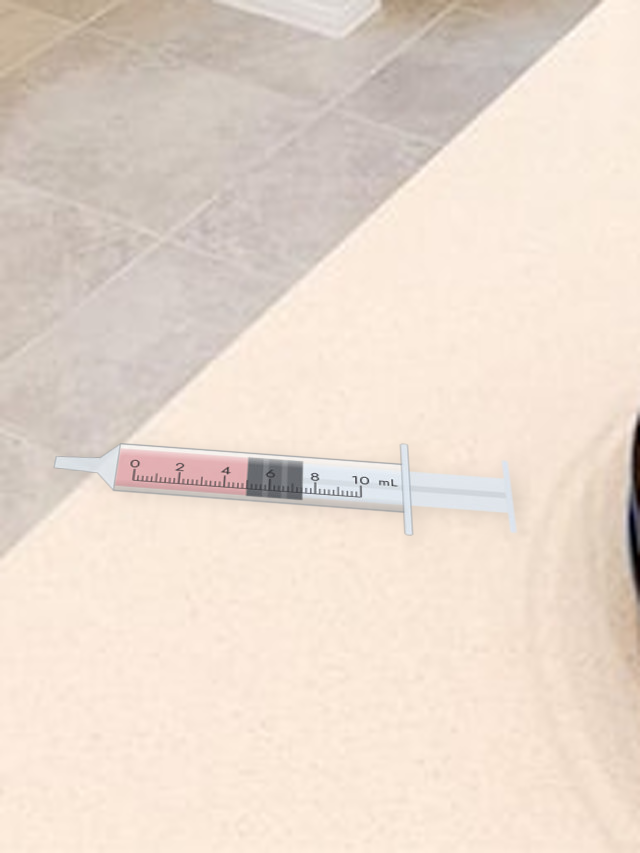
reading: mL 5
